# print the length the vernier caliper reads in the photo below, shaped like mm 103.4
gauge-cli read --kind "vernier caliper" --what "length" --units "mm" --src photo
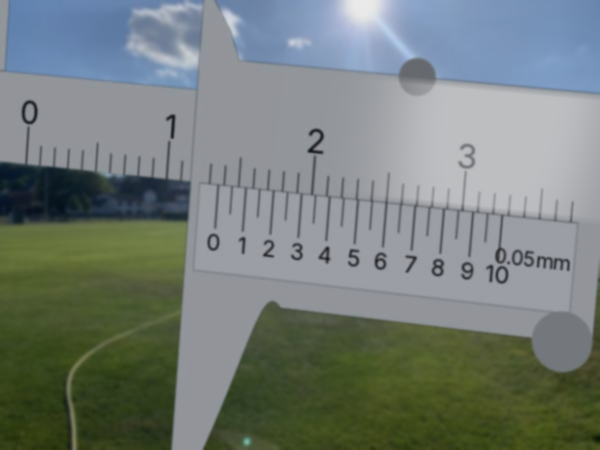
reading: mm 13.6
